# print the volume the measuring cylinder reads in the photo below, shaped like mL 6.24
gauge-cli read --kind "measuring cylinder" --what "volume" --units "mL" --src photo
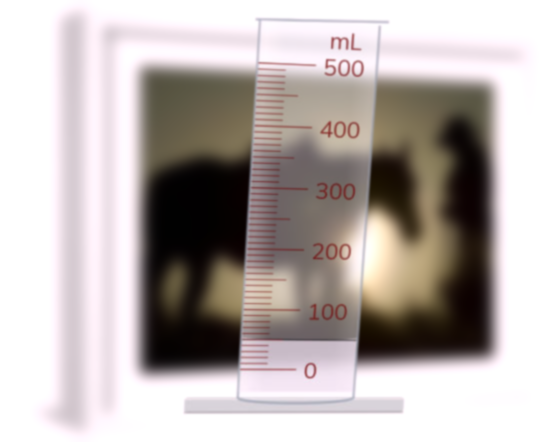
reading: mL 50
